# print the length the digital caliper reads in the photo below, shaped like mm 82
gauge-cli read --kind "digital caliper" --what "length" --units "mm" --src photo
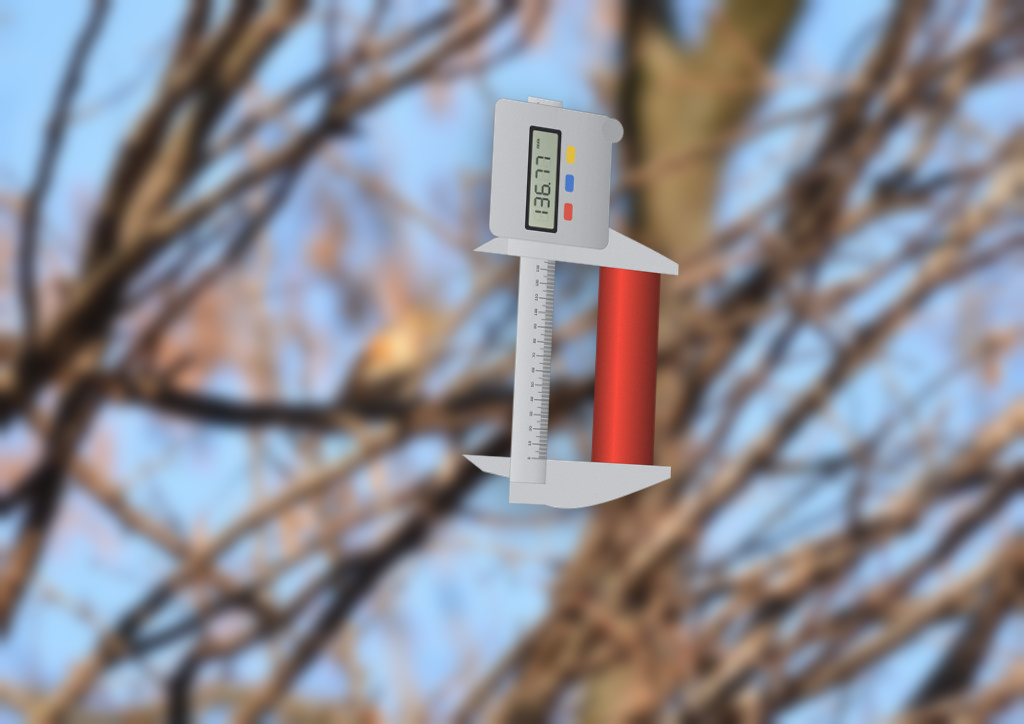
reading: mm 136.77
